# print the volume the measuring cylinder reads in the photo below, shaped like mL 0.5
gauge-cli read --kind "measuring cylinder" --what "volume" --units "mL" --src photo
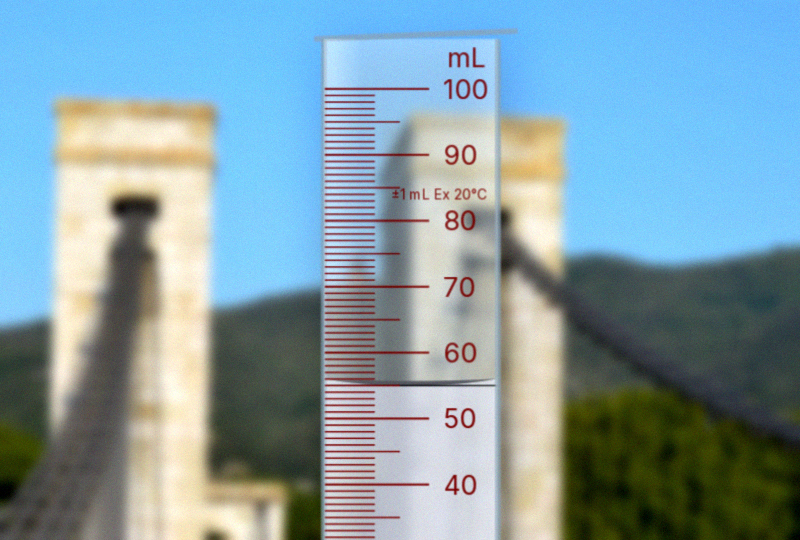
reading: mL 55
